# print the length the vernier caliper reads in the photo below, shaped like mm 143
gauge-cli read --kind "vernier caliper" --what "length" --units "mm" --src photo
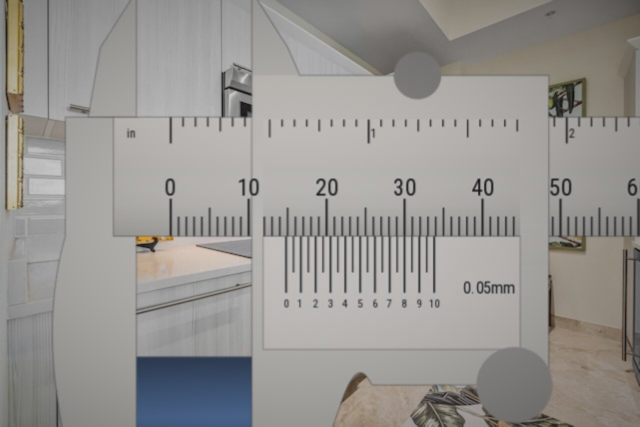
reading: mm 14.8
